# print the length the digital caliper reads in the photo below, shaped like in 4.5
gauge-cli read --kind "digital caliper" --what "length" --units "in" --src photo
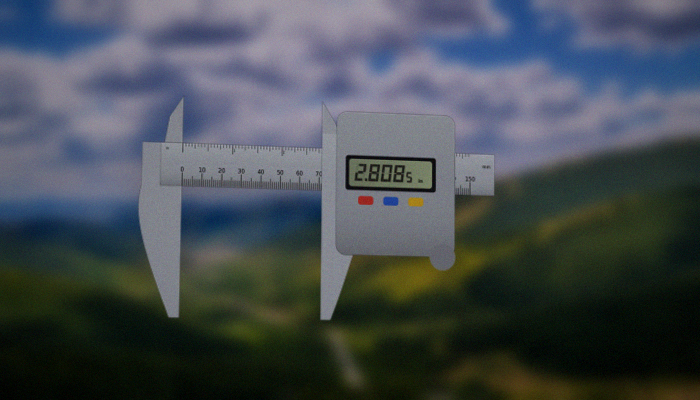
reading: in 2.8085
